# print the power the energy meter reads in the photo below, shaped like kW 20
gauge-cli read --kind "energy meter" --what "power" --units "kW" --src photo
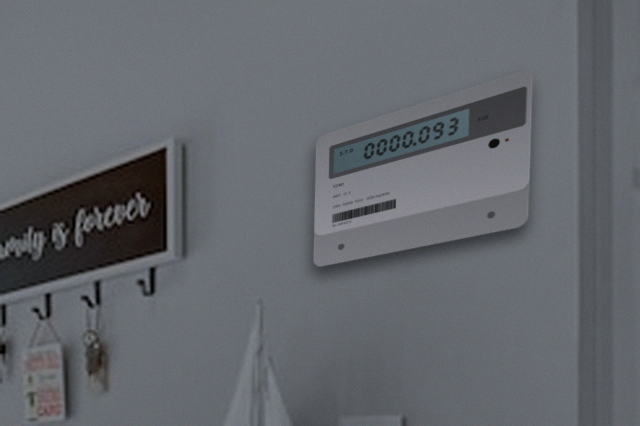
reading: kW 0.093
